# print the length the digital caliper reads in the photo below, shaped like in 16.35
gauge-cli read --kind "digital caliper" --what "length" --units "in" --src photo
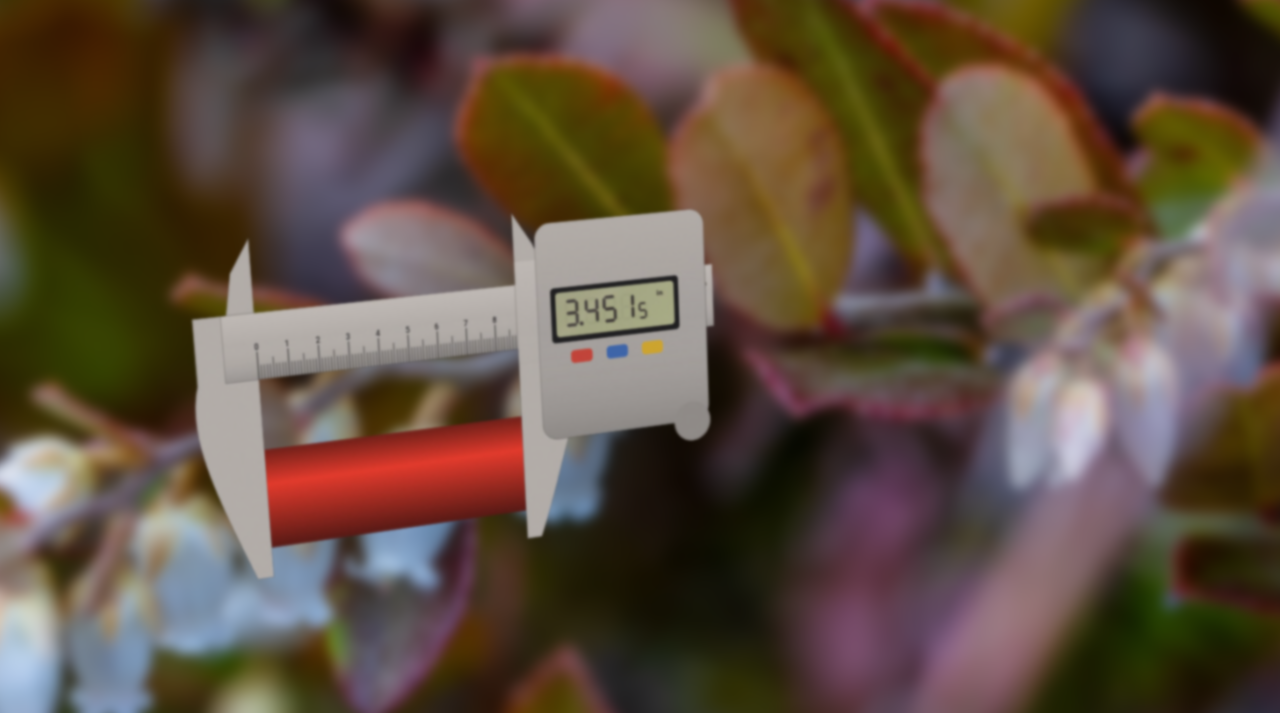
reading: in 3.4515
